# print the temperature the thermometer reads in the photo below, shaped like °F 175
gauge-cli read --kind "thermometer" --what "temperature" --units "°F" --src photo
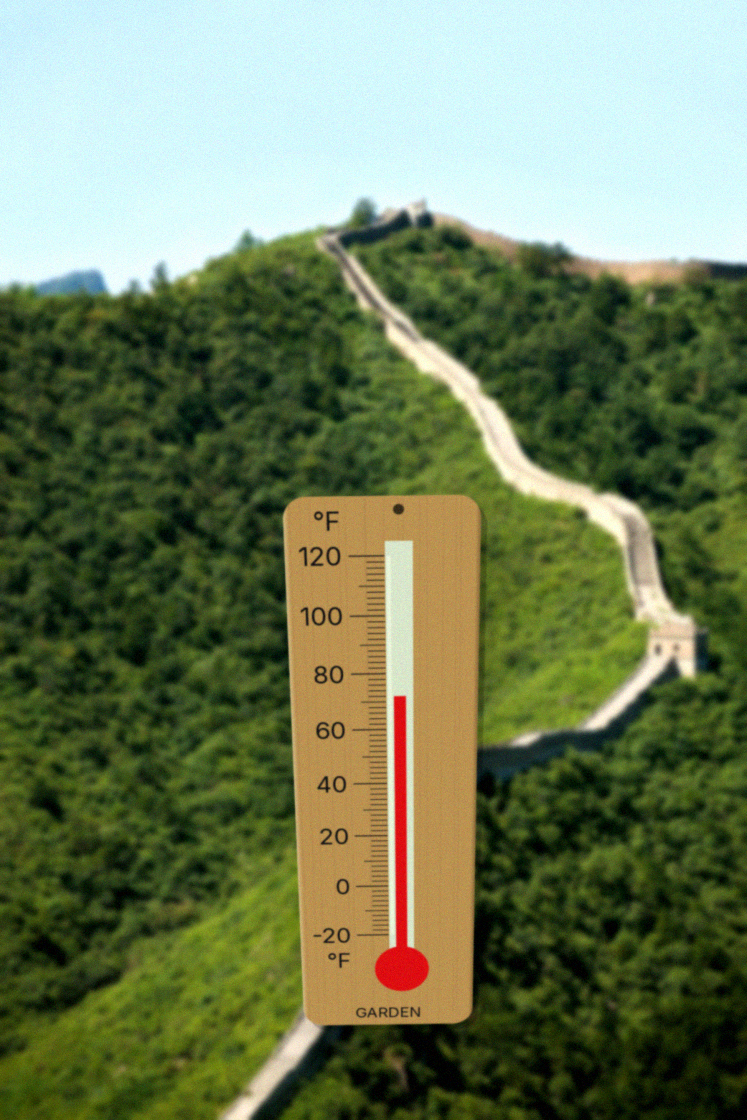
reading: °F 72
